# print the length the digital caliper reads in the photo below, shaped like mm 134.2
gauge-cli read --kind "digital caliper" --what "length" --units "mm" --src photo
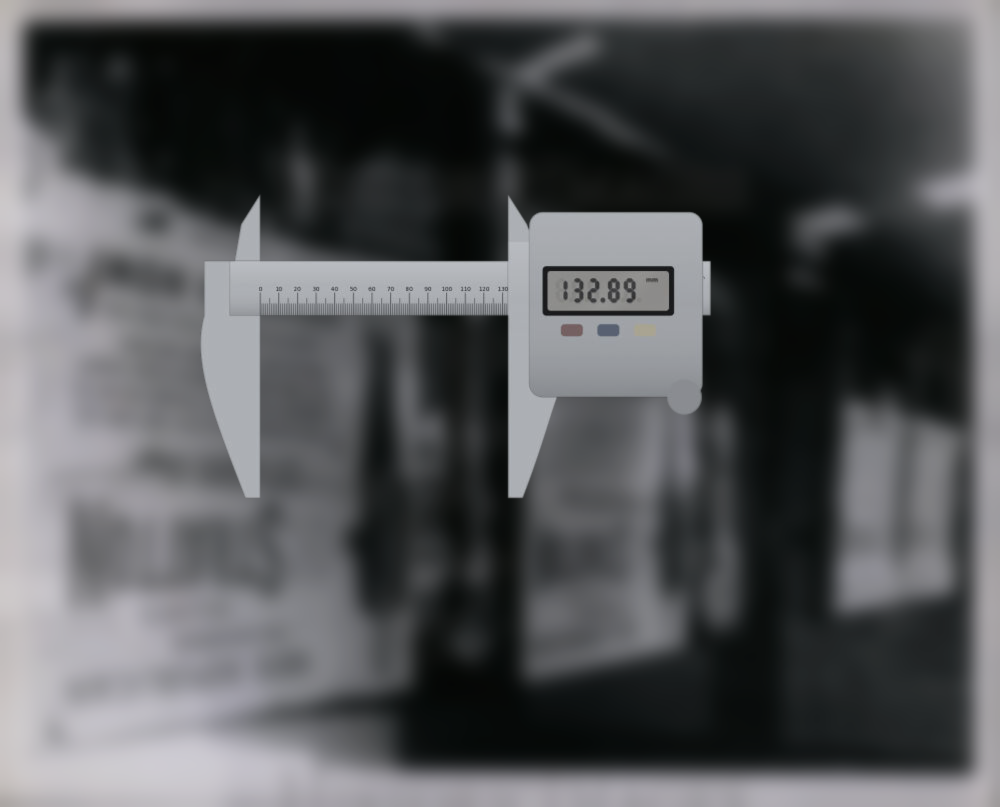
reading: mm 132.89
